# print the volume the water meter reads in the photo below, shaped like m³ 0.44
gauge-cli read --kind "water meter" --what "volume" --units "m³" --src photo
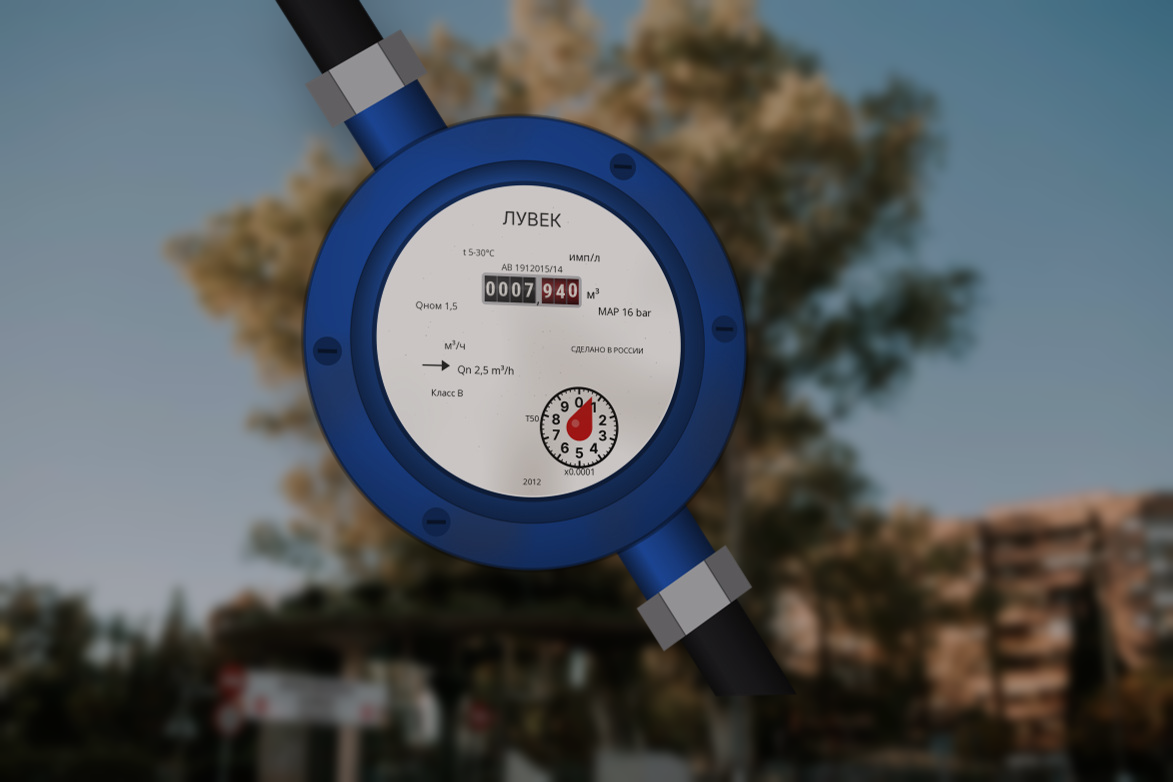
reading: m³ 7.9400
